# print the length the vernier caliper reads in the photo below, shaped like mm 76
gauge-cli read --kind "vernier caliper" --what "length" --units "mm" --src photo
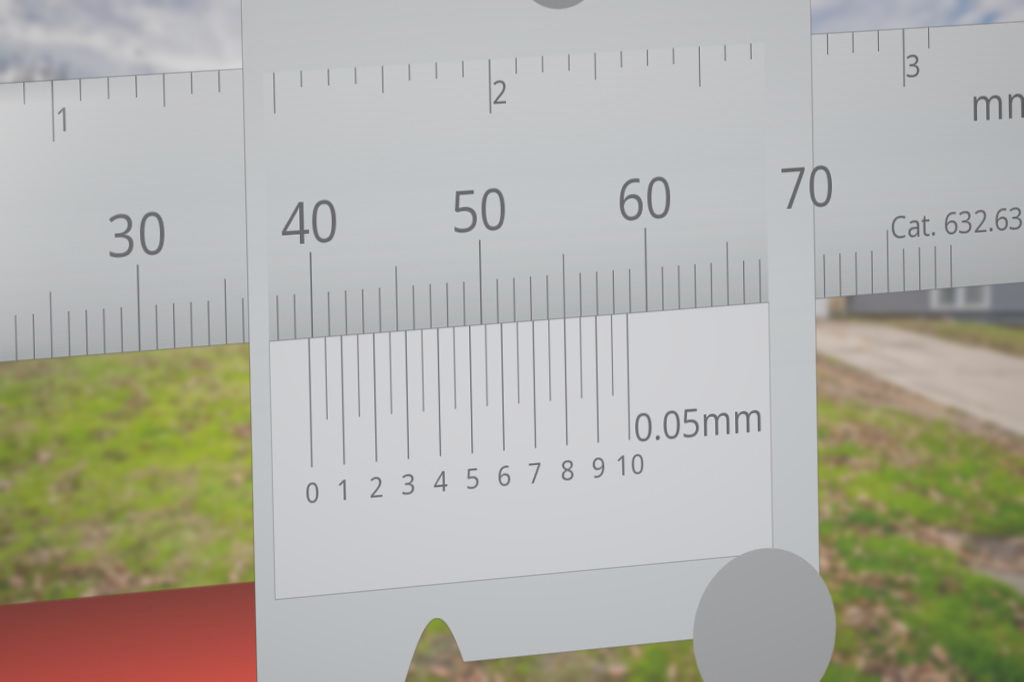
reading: mm 39.8
